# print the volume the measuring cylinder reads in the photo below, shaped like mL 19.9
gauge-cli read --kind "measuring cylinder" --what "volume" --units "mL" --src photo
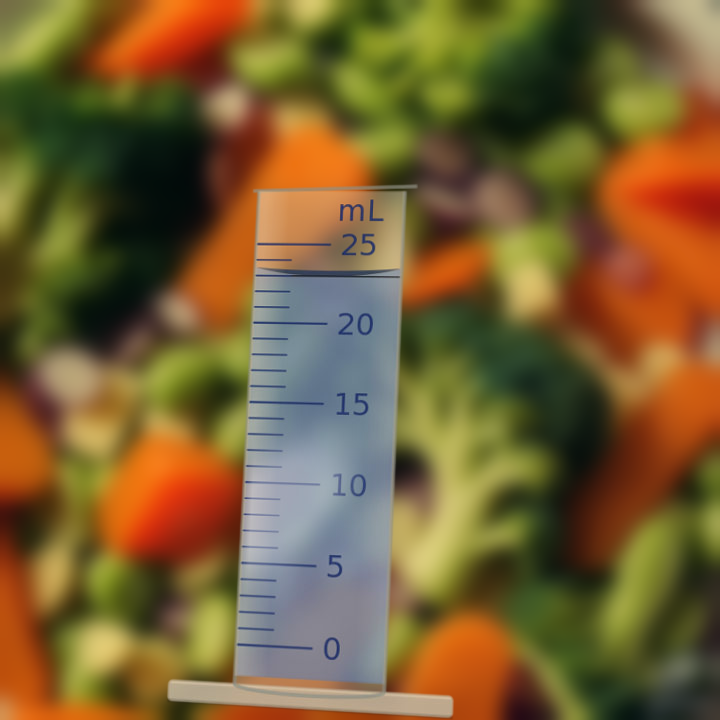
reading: mL 23
